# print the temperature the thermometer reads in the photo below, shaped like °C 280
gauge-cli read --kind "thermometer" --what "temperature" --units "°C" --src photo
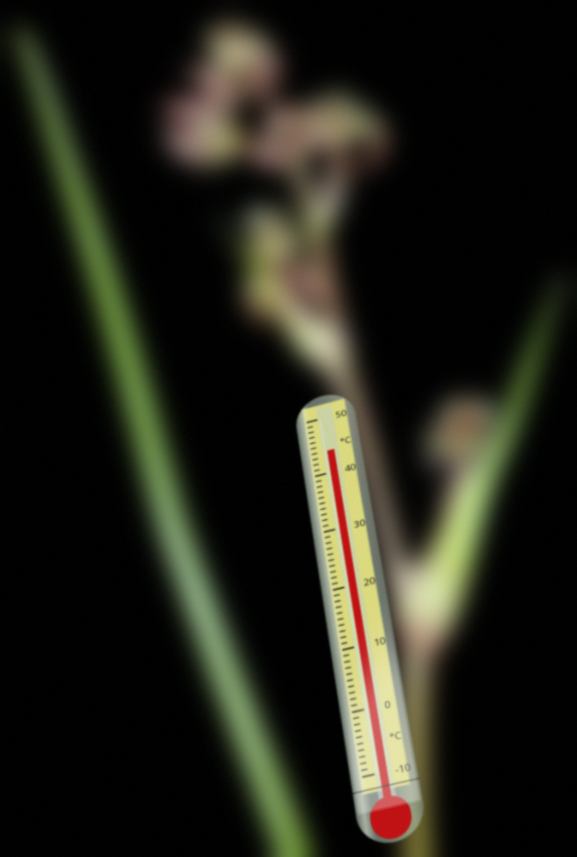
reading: °C 44
